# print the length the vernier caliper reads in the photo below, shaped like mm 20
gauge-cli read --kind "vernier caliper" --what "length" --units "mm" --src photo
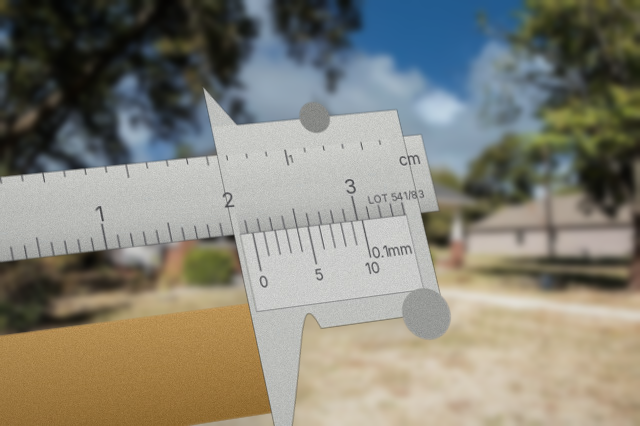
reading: mm 21.4
